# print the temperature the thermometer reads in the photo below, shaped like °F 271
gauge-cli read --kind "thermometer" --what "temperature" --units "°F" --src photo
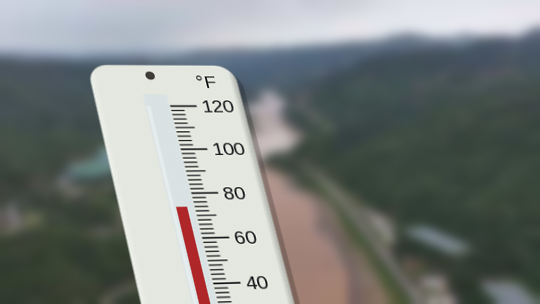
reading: °F 74
